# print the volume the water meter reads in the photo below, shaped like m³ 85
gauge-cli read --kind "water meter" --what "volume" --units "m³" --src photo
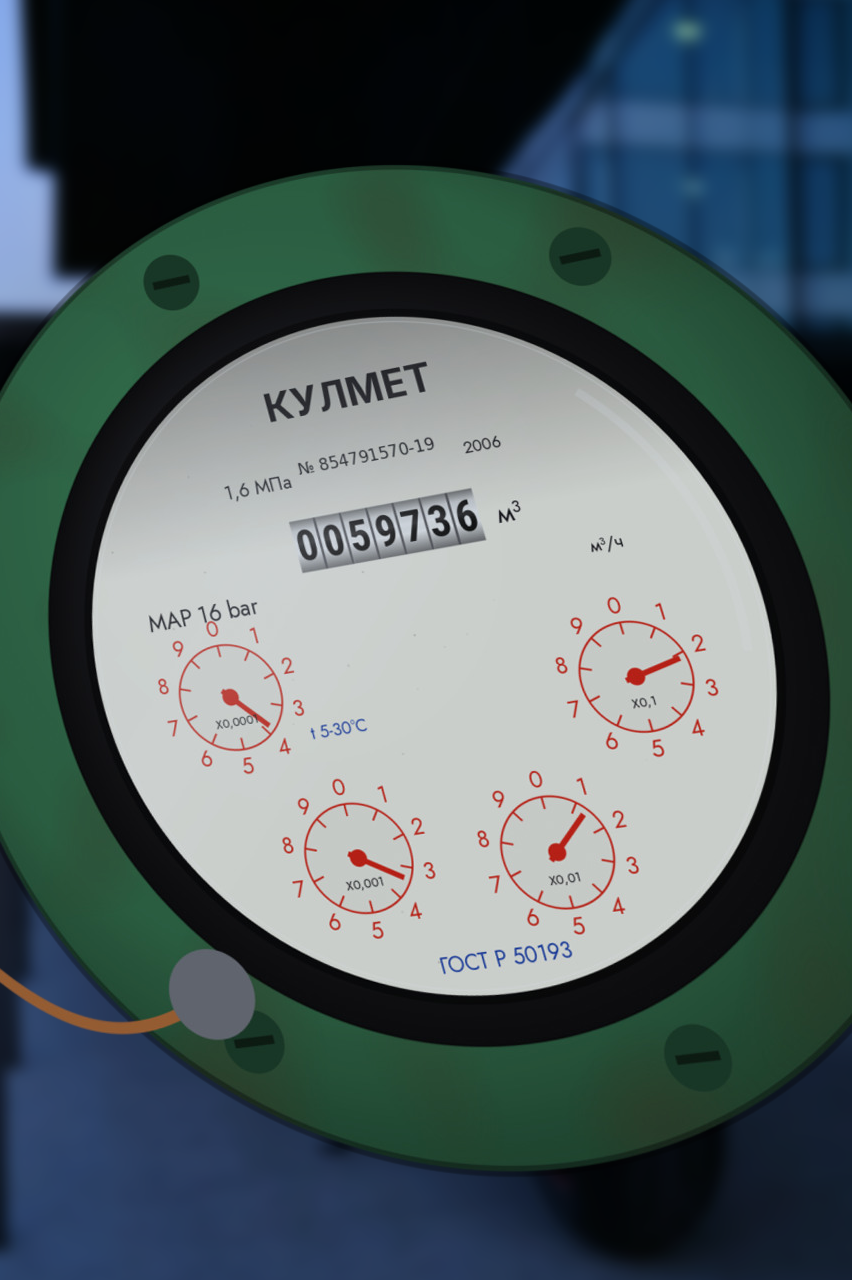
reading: m³ 59736.2133
